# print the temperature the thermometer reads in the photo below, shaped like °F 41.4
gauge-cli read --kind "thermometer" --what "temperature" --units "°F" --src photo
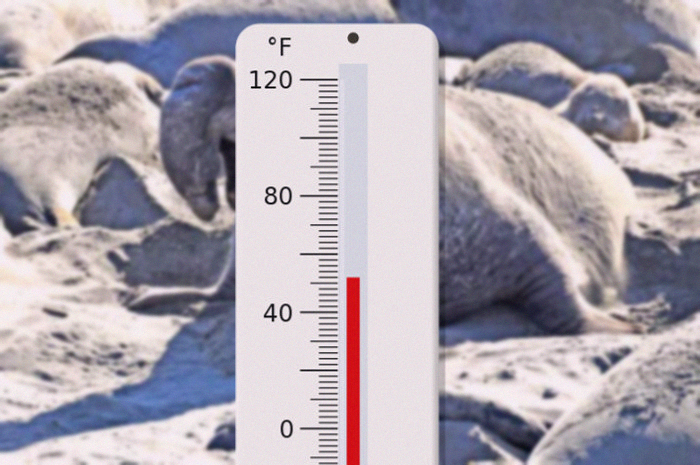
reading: °F 52
